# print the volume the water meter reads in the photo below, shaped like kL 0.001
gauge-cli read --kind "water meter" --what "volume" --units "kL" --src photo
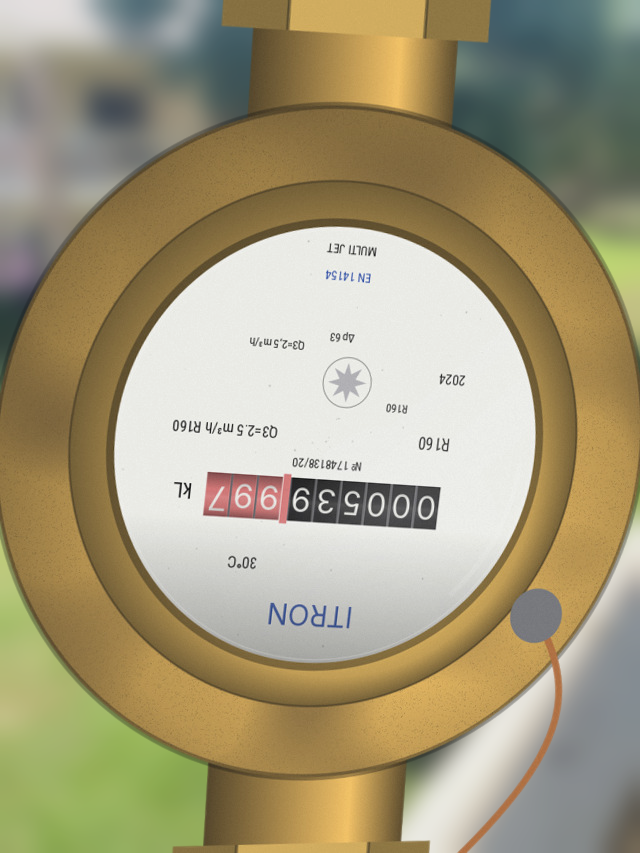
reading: kL 539.997
